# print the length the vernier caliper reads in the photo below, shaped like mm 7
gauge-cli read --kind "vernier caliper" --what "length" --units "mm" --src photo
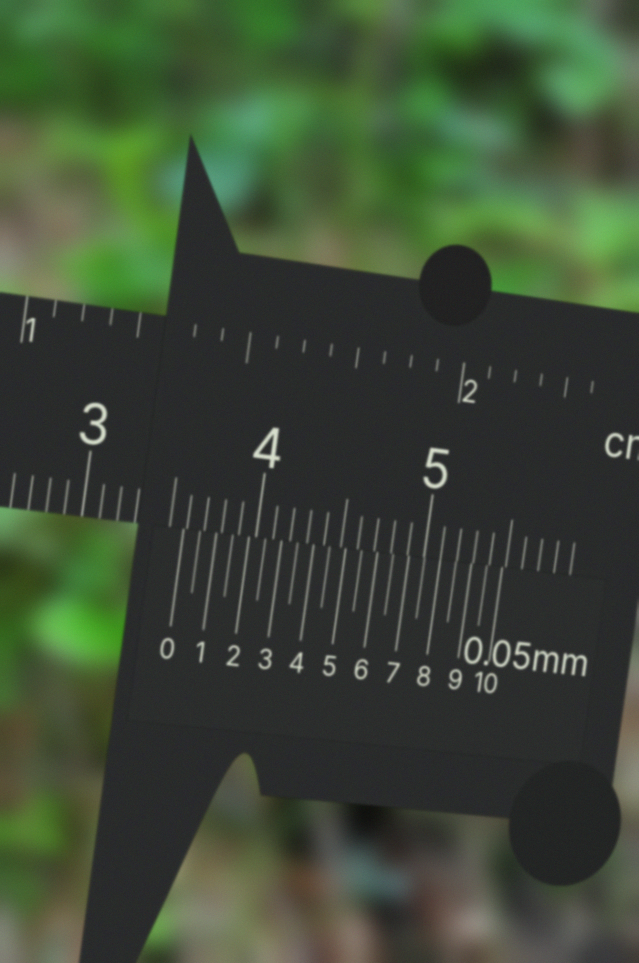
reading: mm 35.8
